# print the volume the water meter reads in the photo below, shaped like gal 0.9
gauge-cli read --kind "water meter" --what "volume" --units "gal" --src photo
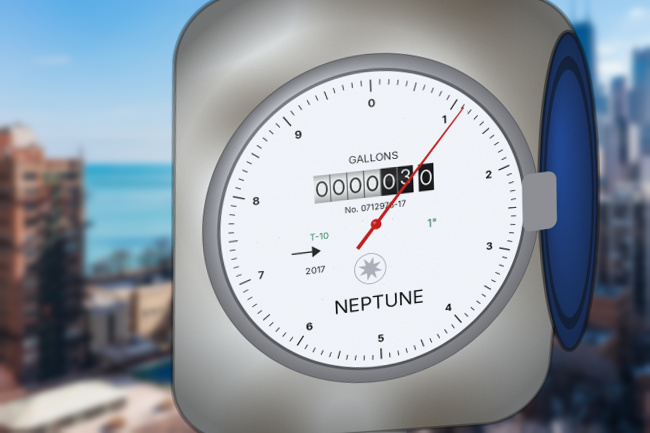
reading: gal 31.1
